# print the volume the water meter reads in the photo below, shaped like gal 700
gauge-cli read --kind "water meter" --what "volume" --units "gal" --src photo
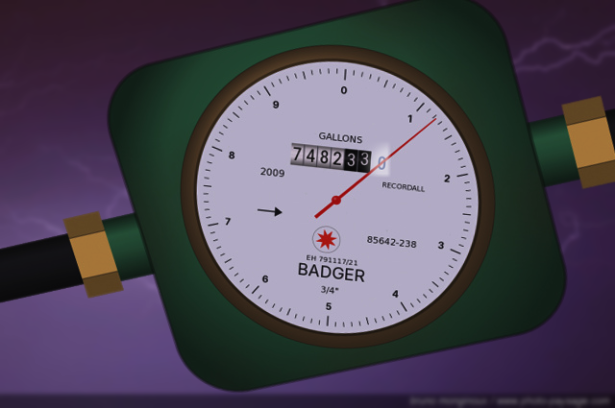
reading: gal 7482331.2
